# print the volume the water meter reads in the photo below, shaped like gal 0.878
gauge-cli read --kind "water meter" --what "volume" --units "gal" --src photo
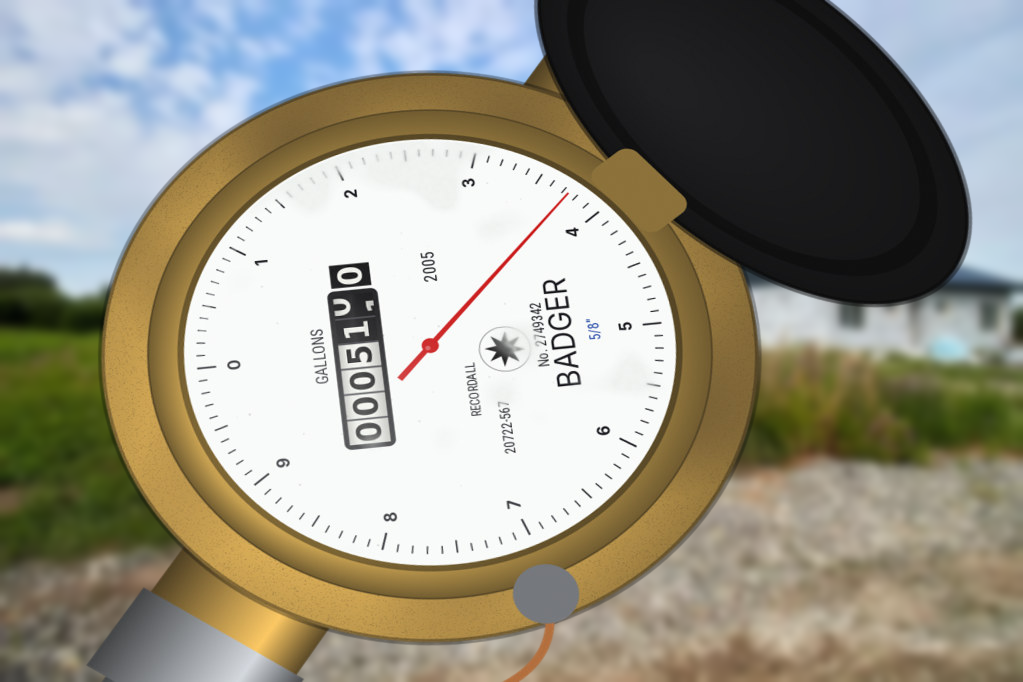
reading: gal 5103.7
